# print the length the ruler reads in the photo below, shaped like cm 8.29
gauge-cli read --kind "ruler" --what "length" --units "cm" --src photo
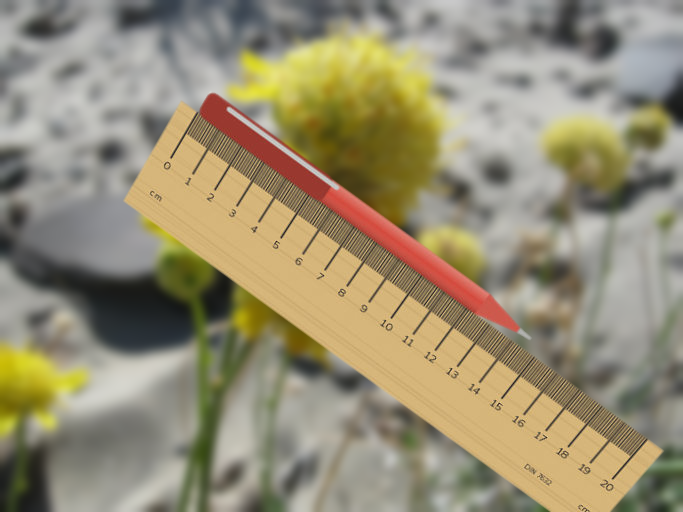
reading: cm 14.5
